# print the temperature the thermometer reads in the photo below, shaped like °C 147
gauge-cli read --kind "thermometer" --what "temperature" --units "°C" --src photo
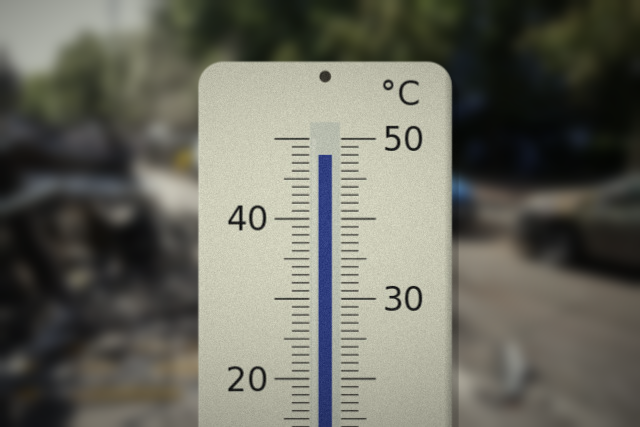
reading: °C 48
